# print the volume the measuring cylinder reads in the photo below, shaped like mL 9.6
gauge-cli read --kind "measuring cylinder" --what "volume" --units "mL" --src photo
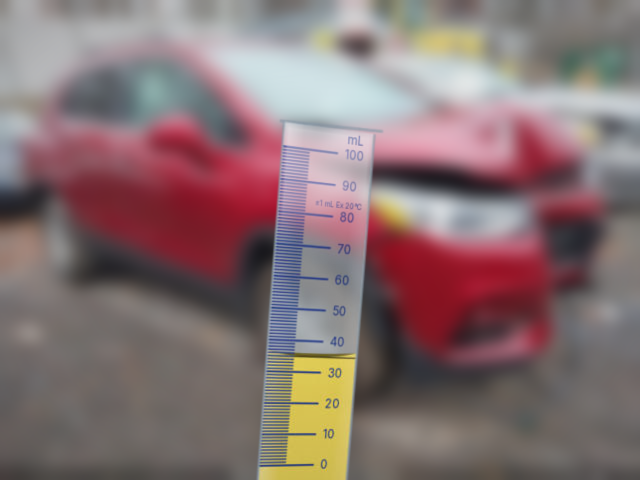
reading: mL 35
